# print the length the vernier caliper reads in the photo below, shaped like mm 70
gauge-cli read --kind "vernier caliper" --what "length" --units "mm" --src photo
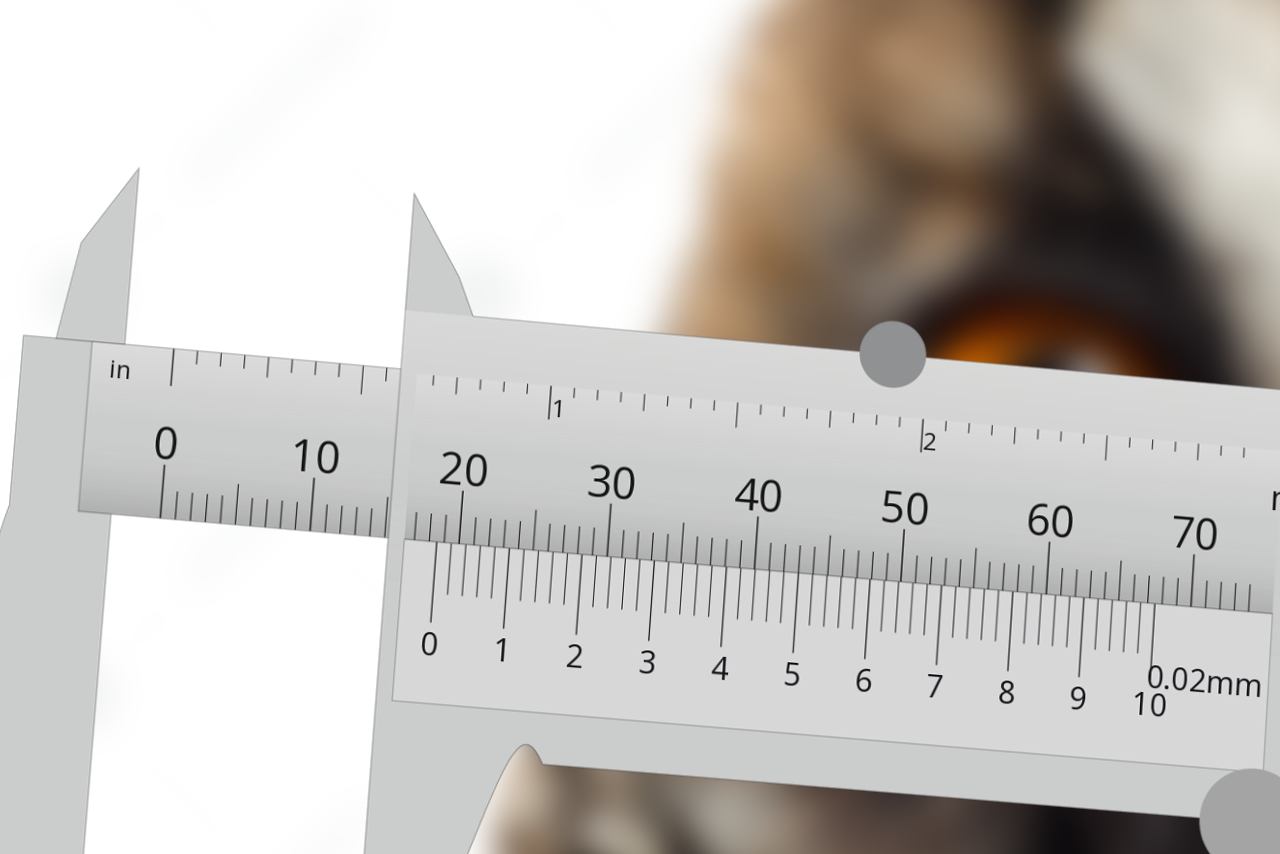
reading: mm 18.5
